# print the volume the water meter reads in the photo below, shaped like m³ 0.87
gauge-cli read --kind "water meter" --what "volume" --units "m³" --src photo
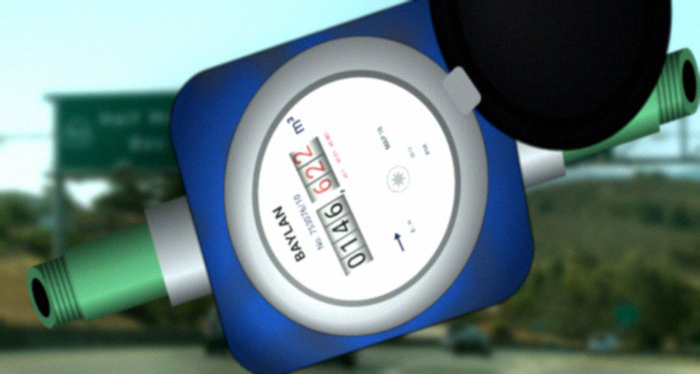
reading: m³ 146.622
